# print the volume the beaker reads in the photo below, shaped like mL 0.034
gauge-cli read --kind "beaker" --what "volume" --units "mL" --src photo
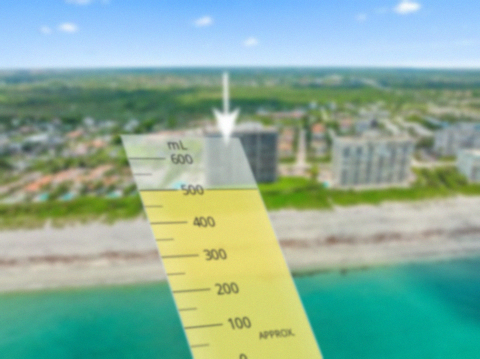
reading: mL 500
